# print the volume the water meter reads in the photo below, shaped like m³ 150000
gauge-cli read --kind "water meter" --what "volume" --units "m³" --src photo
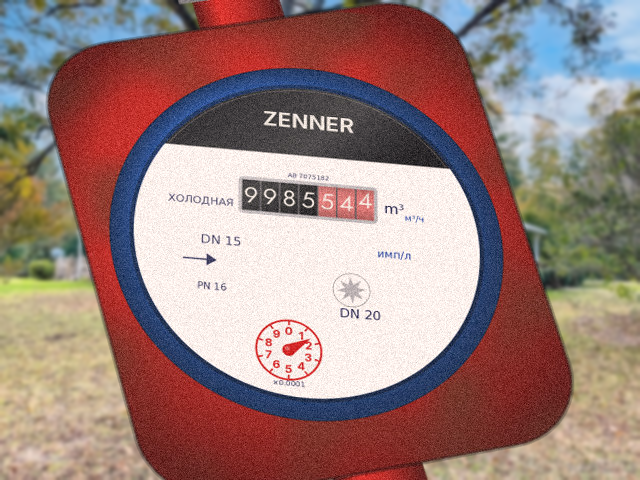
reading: m³ 9985.5441
